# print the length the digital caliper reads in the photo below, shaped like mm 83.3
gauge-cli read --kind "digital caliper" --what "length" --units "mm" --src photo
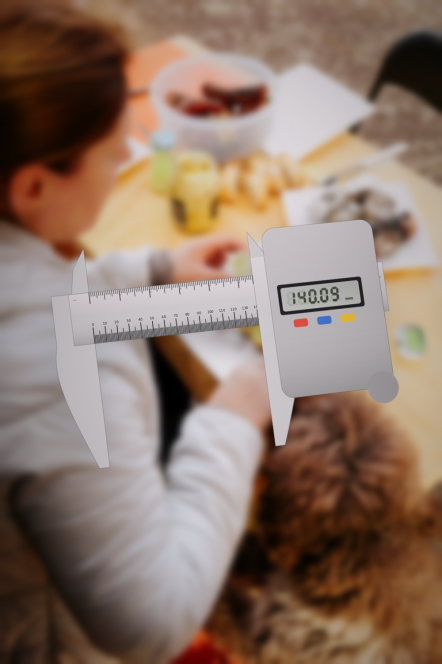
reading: mm 140.09
